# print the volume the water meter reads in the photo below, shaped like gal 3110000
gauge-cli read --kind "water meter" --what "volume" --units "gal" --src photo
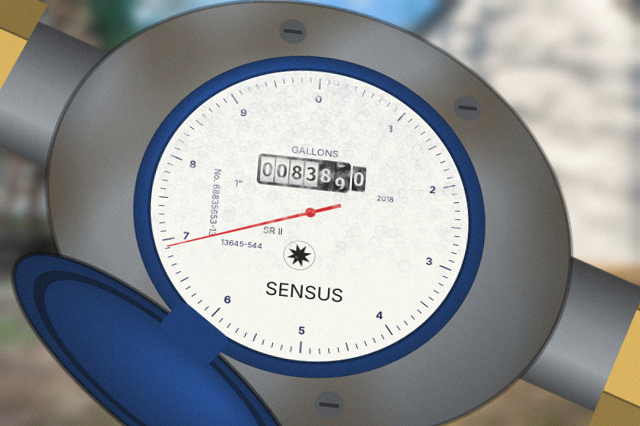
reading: gal 83886.9
